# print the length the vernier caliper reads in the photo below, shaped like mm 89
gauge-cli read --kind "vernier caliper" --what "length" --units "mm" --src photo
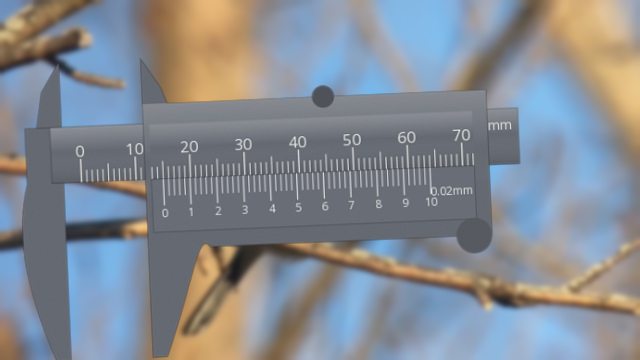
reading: mm 15.0
